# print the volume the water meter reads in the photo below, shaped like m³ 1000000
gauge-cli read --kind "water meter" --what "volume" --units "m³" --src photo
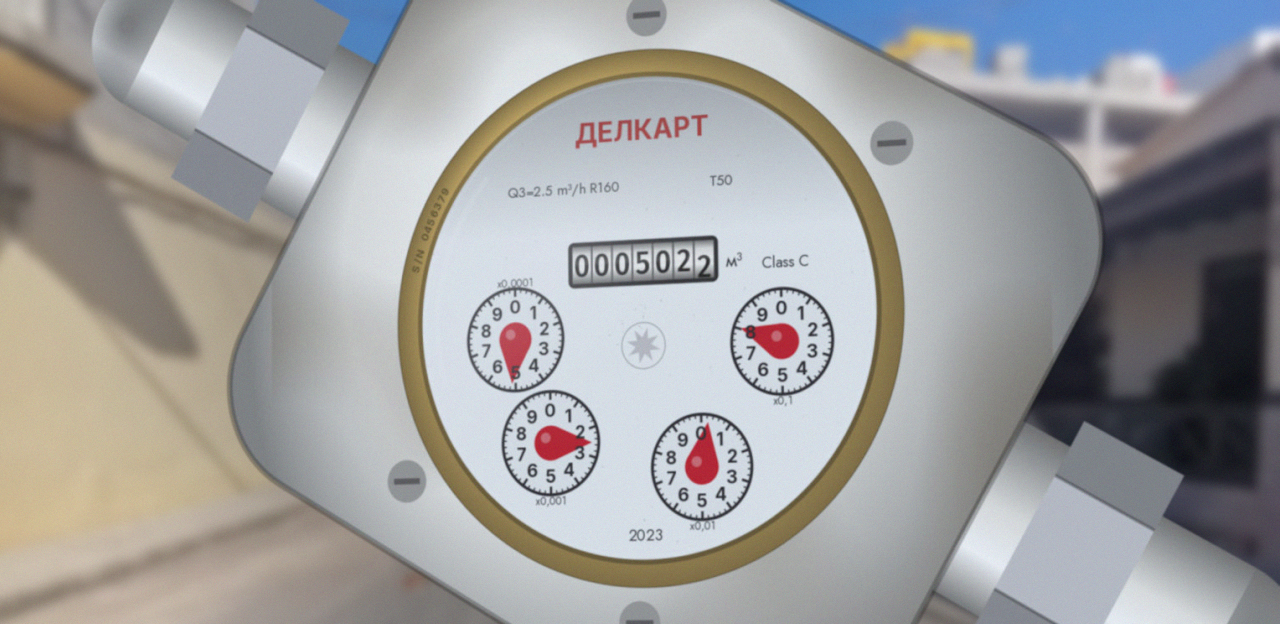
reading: m³ 5021.8025
